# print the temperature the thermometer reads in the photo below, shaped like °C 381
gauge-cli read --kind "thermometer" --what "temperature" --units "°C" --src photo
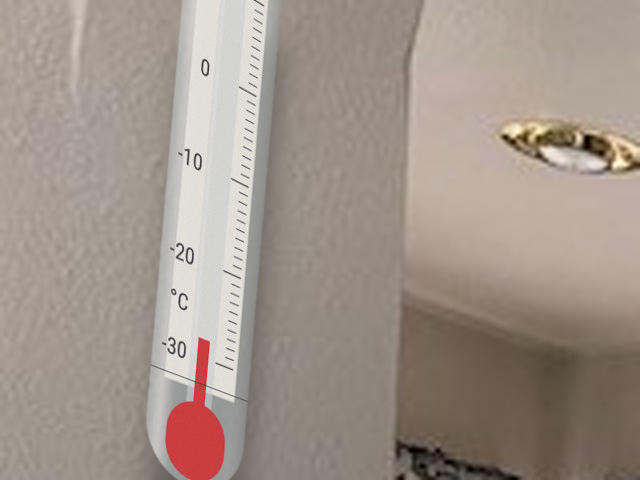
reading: °C -28
